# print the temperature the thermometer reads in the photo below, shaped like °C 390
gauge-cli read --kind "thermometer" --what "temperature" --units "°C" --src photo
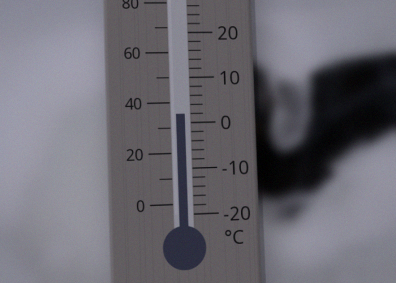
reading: °C 2
